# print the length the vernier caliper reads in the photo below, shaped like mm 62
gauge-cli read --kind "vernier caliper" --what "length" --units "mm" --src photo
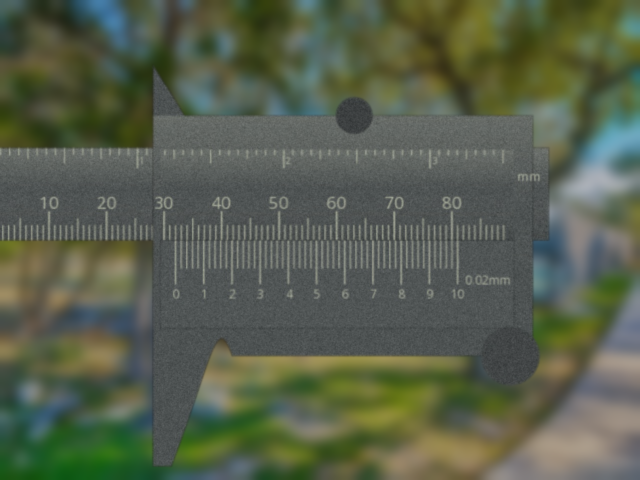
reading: mm 32.0
